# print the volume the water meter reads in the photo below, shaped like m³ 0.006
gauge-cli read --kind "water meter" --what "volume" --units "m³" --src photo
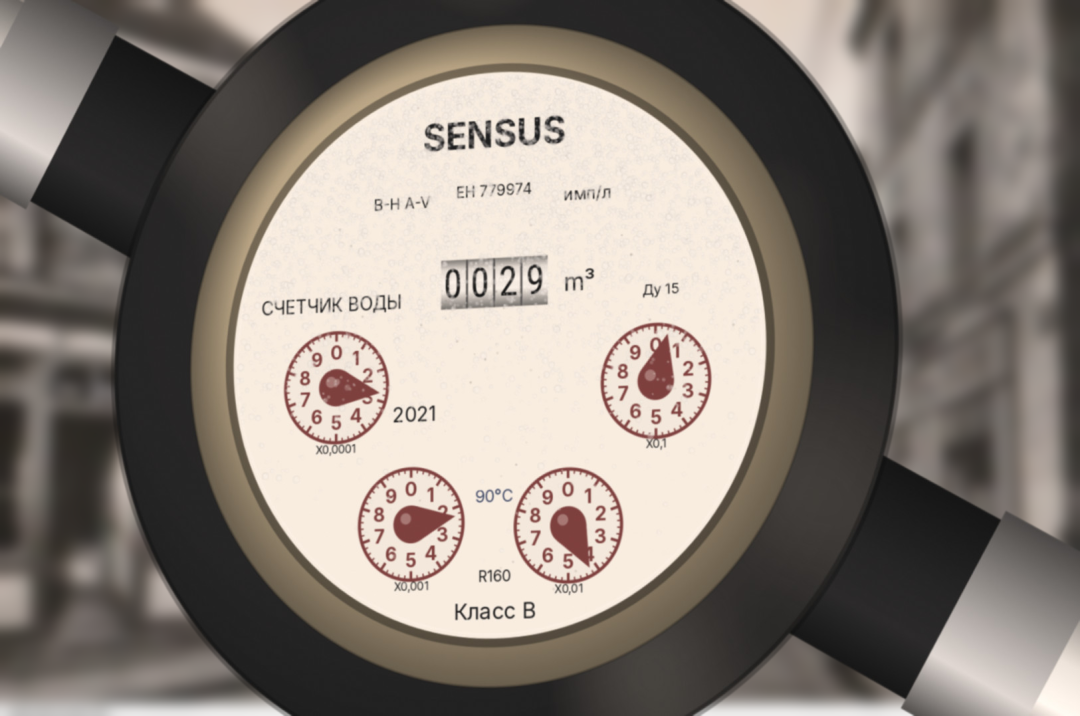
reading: m³ 29.0422
